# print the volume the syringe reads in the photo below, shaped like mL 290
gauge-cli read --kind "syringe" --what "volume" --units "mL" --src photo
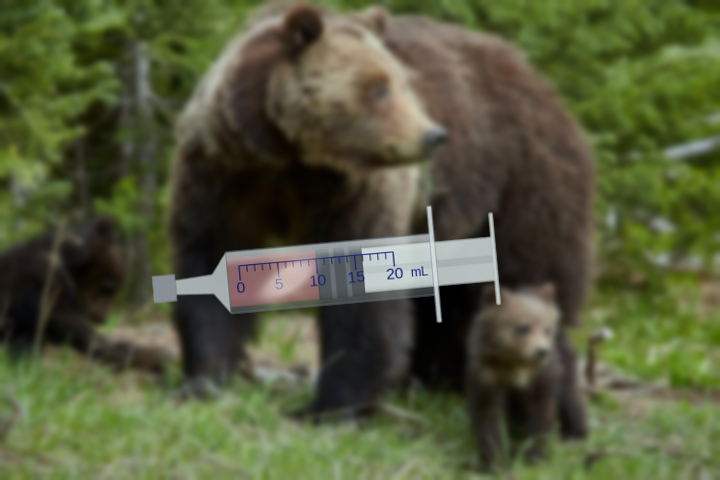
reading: mL 10
